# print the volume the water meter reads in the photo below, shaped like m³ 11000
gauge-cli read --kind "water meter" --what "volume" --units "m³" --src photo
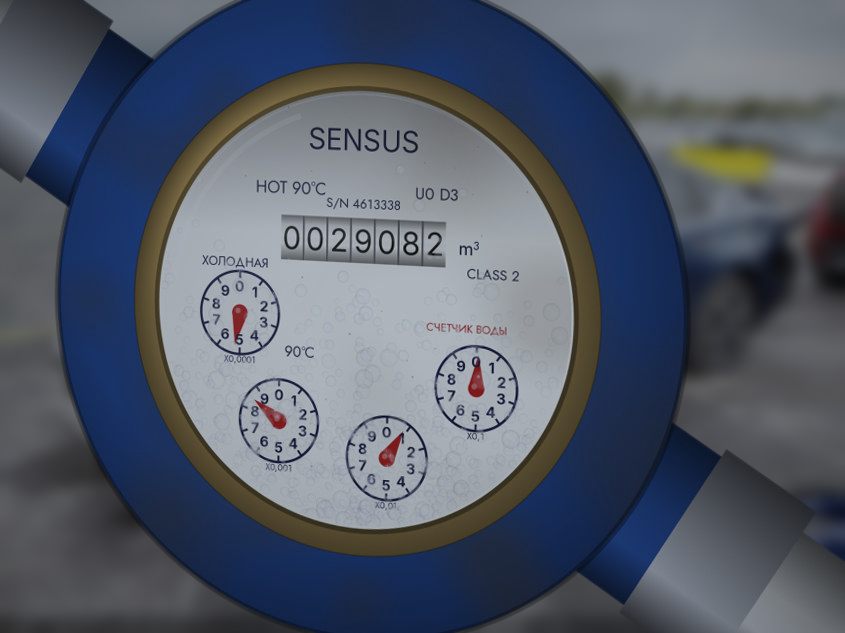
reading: m³ 29082.0085
